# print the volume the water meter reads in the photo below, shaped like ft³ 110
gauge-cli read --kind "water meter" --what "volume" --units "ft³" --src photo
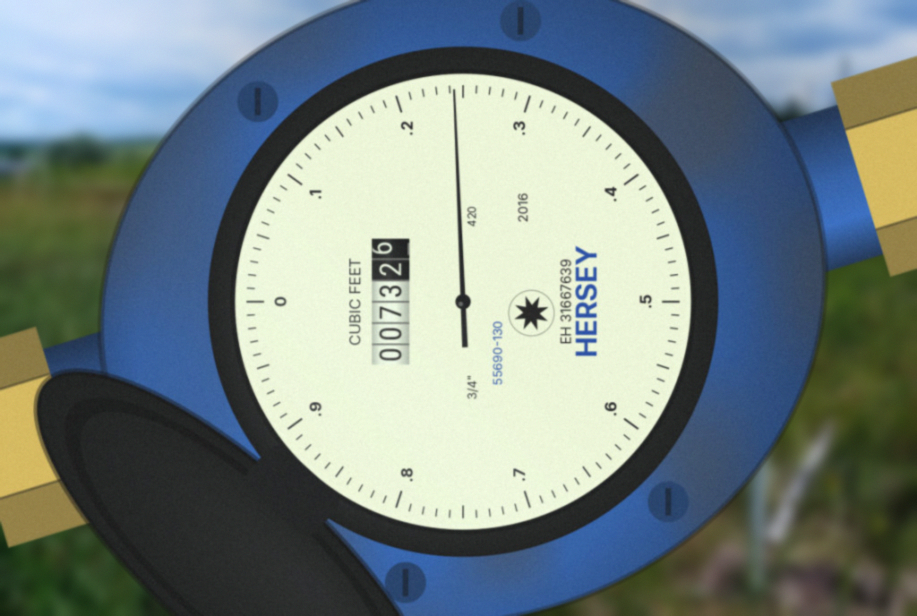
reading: ft³ 7326.24
